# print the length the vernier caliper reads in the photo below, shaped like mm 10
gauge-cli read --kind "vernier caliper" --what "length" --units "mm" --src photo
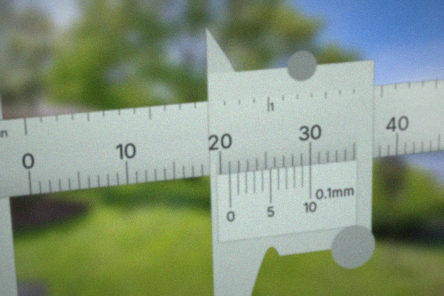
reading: mm 21.0
